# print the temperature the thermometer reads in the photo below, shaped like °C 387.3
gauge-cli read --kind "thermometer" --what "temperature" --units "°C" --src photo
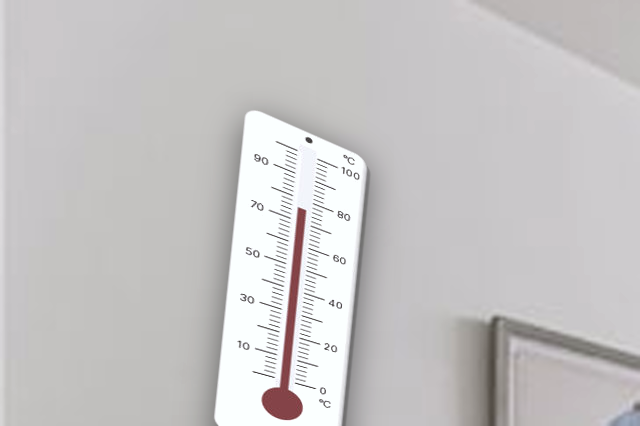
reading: °C 76
